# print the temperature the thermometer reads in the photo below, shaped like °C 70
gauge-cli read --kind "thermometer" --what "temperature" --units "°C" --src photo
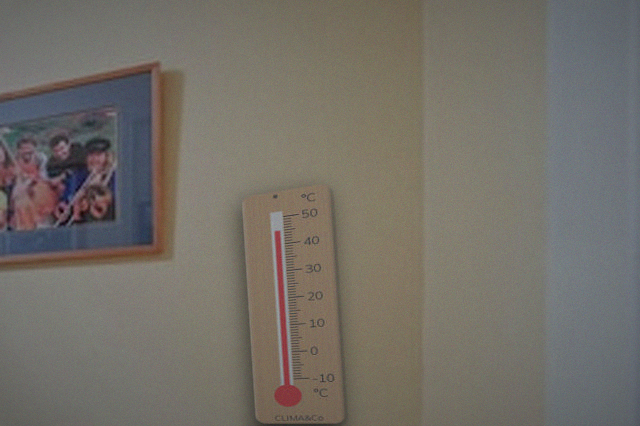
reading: °C 45
